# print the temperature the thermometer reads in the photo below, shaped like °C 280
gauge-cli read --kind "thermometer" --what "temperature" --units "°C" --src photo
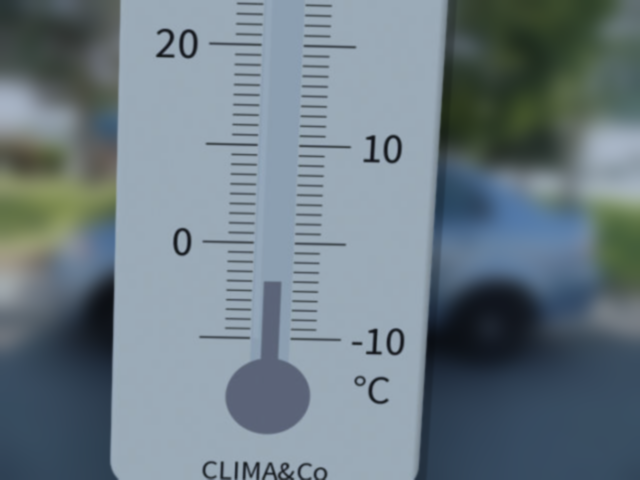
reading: °C -4
